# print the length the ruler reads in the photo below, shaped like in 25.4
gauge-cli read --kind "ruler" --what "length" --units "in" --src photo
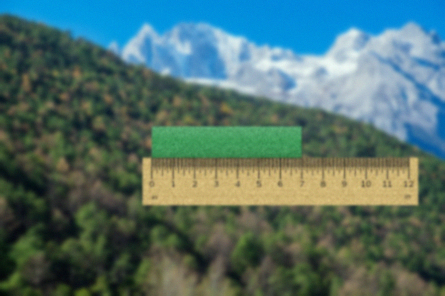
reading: in 7
